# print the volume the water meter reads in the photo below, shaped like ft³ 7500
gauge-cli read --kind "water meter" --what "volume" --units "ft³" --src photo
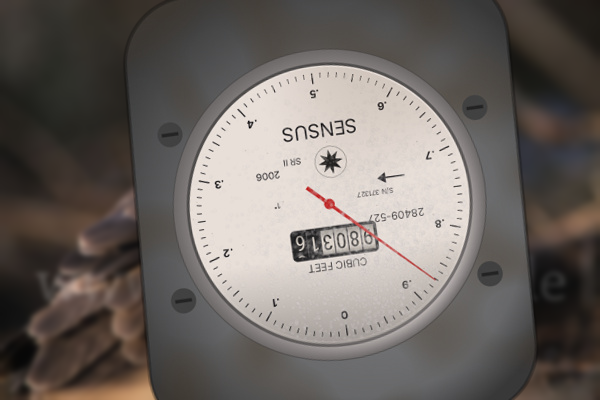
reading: ft³ 980315.87
